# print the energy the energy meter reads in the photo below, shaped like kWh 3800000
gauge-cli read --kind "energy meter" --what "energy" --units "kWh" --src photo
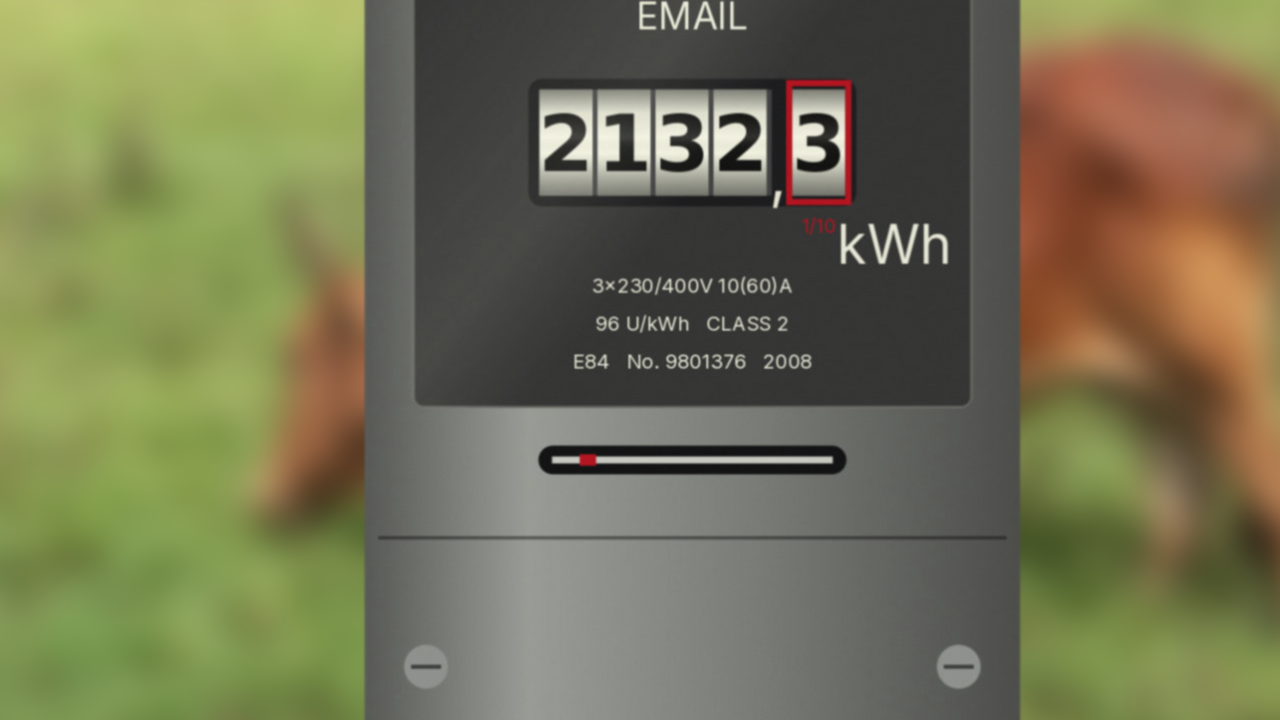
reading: kWh 2132.3
